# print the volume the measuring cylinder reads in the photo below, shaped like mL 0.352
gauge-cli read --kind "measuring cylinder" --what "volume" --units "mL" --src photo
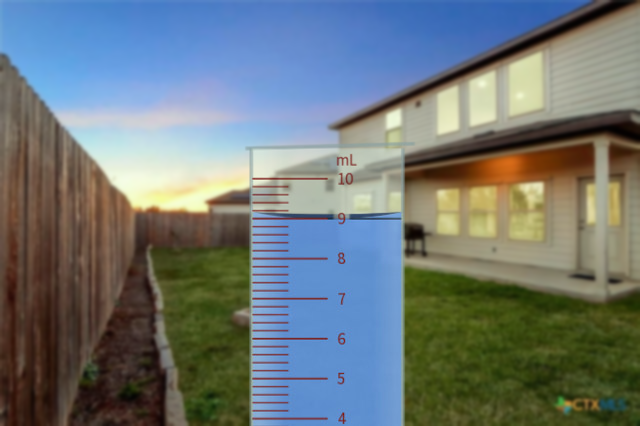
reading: mL 9
